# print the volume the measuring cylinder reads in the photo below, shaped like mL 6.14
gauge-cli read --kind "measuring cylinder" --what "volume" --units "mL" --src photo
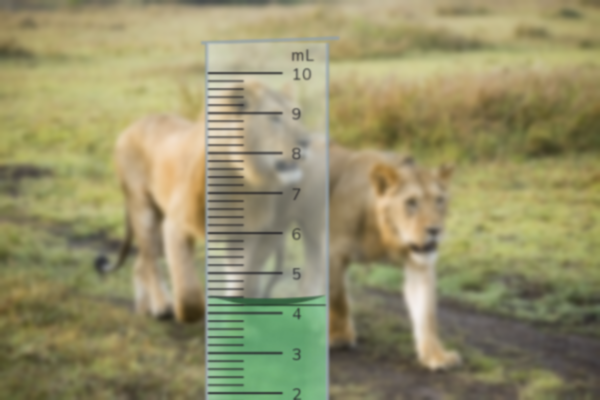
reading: mL 4.2
